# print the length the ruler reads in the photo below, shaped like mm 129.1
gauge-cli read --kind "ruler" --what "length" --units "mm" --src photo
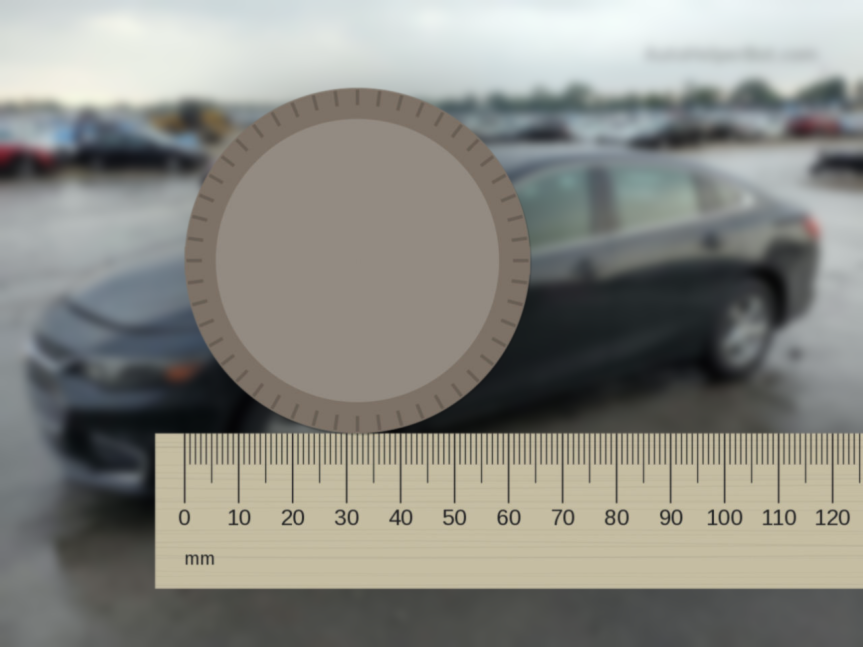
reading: mm 64
